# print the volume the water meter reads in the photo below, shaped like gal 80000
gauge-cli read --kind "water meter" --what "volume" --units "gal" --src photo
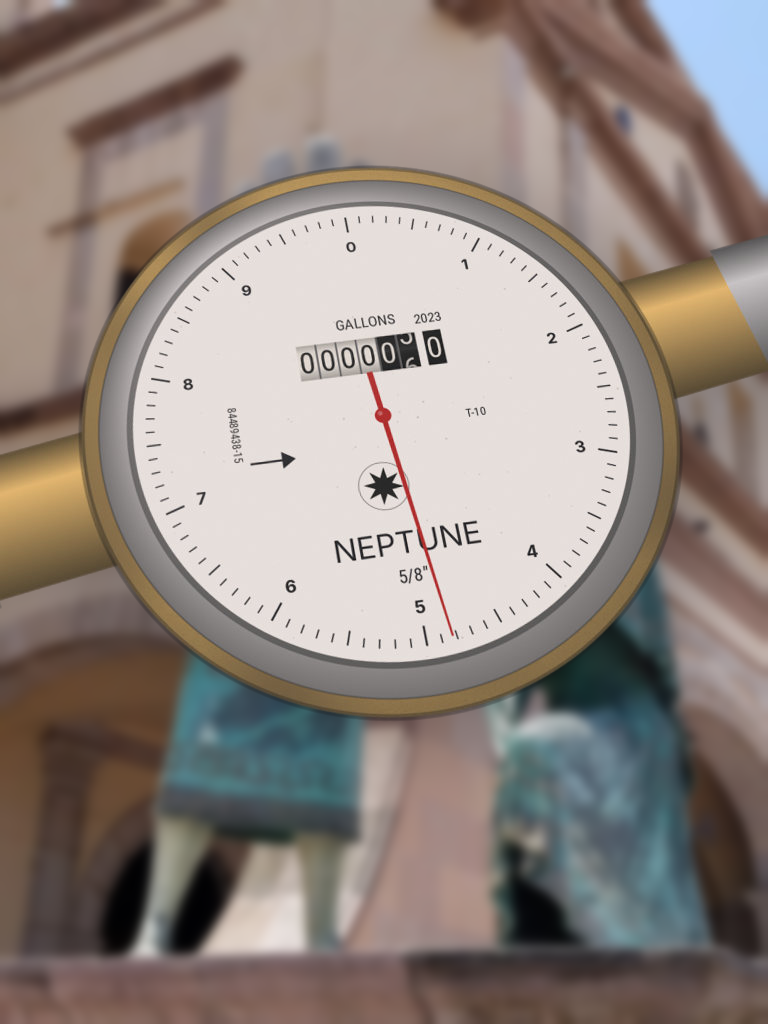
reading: gal 54.8
